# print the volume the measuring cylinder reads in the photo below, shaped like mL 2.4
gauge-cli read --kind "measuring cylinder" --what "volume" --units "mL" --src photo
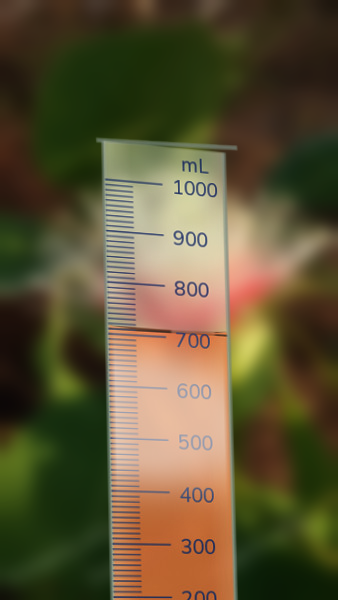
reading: mL 710
